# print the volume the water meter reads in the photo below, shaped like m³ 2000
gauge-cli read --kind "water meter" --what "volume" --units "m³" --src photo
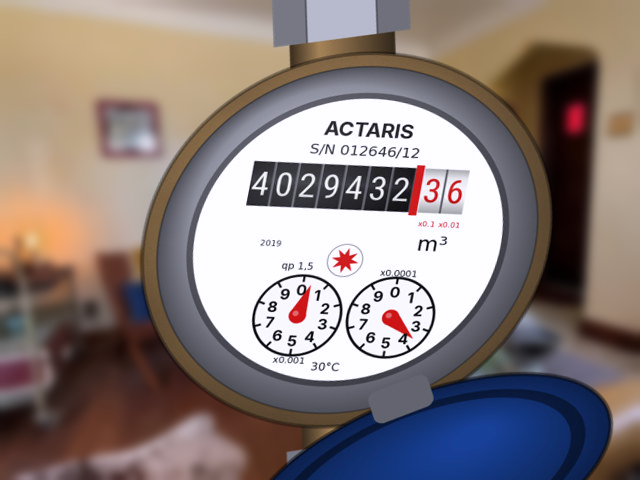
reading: m³ 4029432.3603
